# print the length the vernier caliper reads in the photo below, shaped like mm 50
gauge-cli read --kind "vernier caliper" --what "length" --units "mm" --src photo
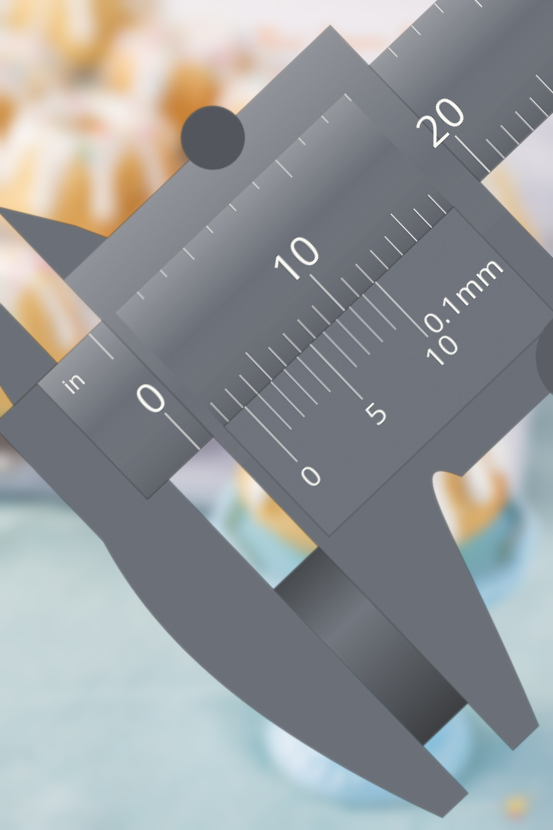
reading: mm 3.1
